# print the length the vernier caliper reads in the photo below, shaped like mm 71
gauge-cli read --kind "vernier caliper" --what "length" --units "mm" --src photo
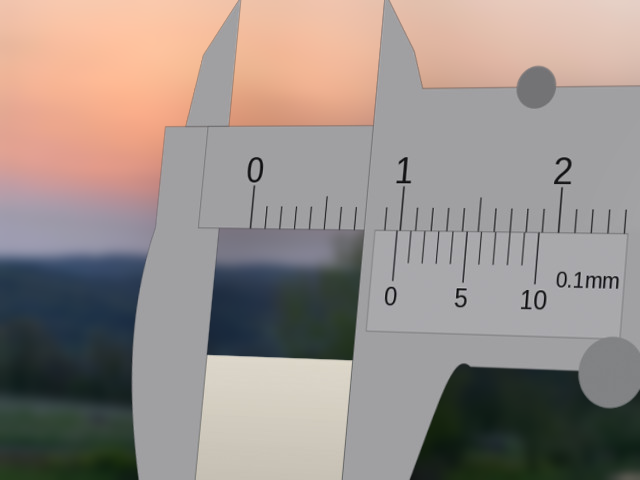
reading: mm 9.8
